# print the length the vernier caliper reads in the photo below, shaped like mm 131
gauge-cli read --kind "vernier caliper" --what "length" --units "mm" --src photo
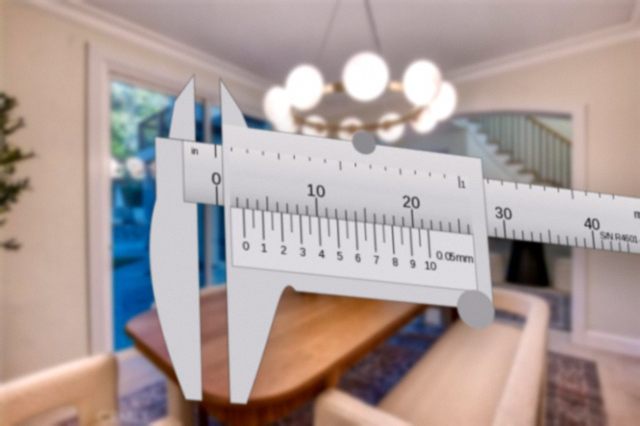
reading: mm 2.6
